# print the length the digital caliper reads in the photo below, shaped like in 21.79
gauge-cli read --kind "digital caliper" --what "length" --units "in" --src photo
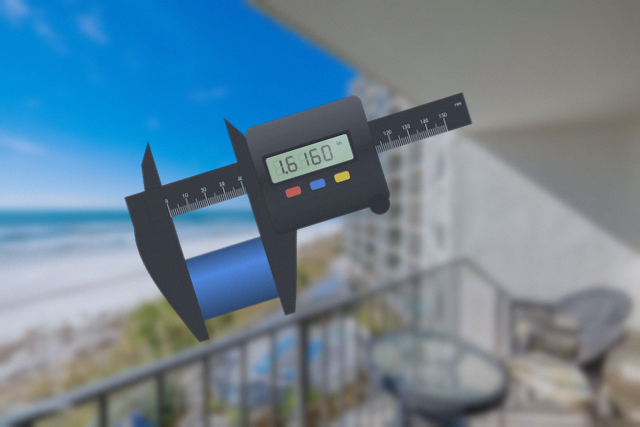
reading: in 1.6160
